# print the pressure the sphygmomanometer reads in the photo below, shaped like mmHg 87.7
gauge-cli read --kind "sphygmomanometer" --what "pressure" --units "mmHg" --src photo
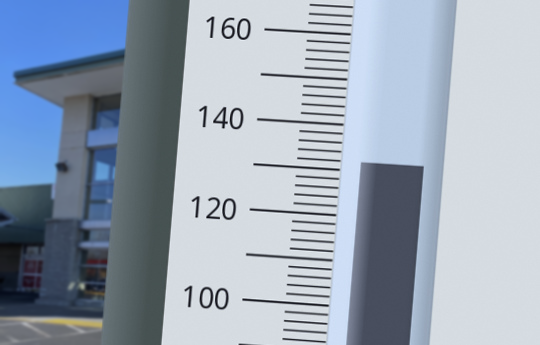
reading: mmHg 132
